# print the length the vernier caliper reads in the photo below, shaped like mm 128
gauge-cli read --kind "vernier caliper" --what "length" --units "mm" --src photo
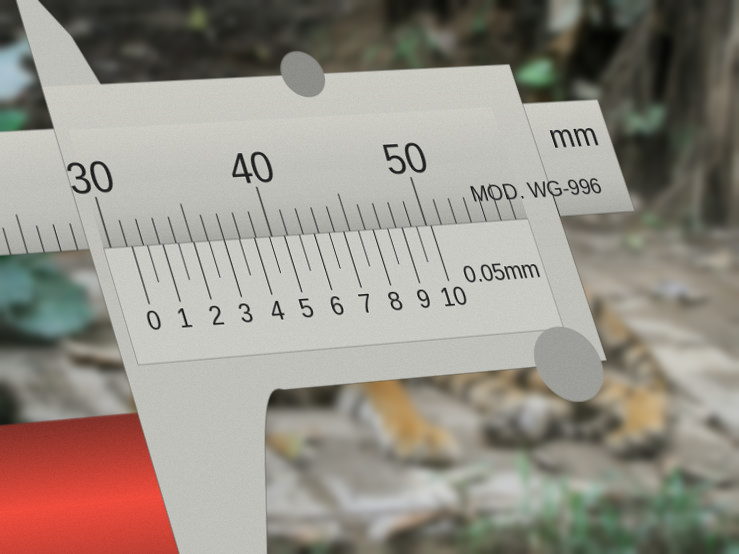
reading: mm 31.3
